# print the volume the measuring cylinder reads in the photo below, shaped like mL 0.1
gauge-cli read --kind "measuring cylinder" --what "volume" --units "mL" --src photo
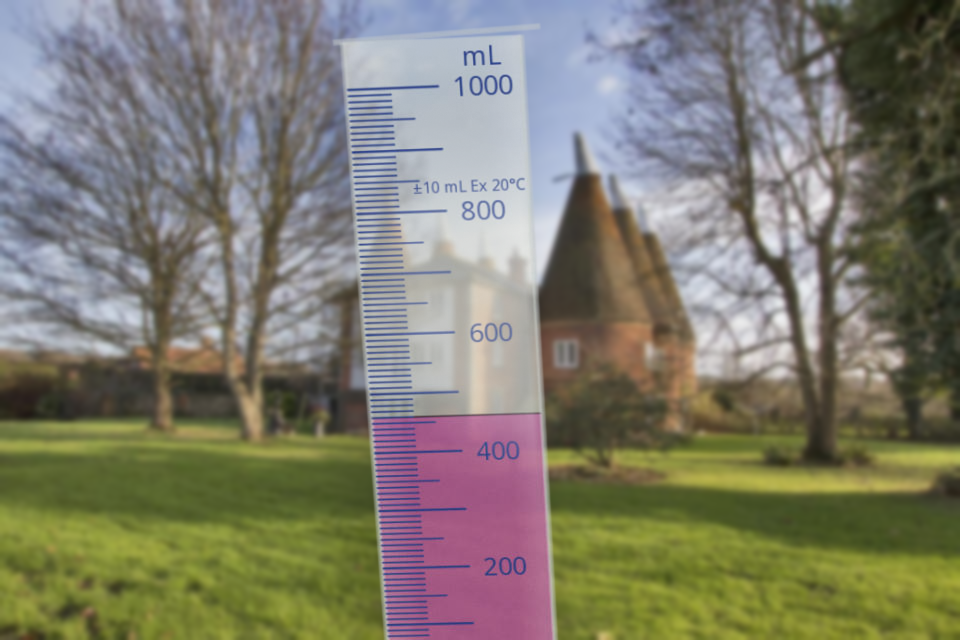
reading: mL 460
